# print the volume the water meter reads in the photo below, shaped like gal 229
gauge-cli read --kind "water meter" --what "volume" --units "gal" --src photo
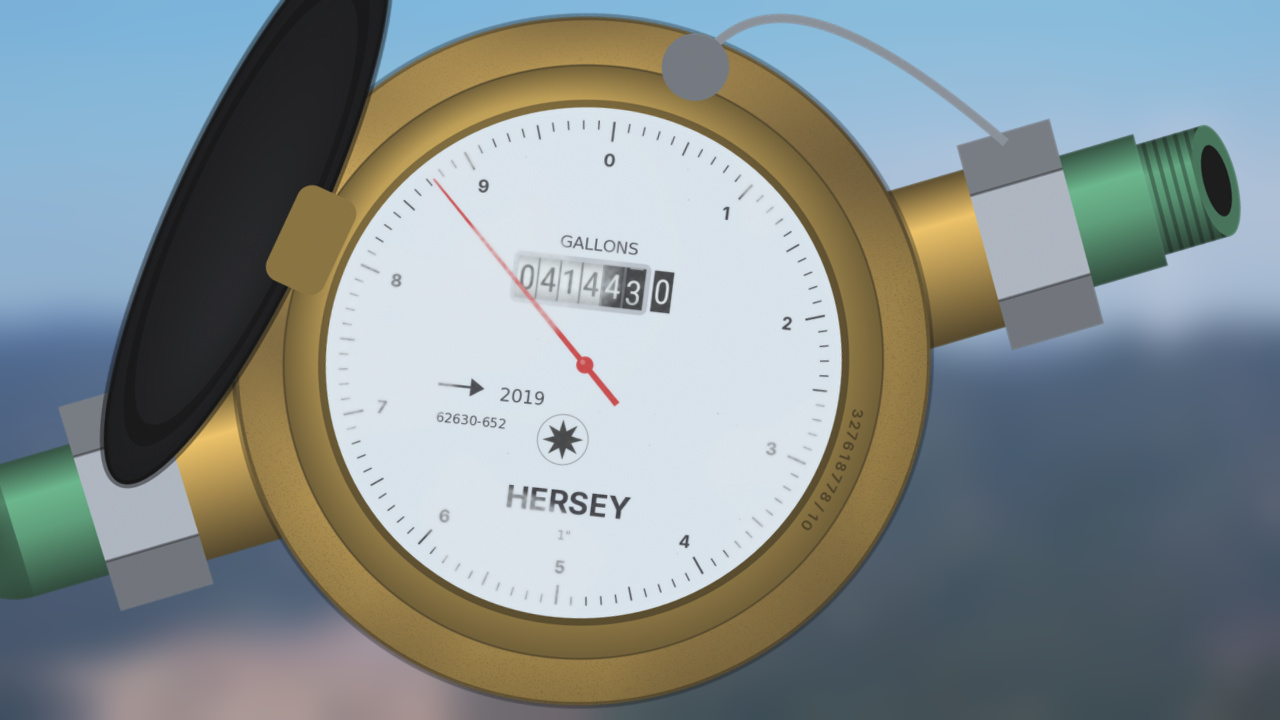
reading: gal 414428.7
